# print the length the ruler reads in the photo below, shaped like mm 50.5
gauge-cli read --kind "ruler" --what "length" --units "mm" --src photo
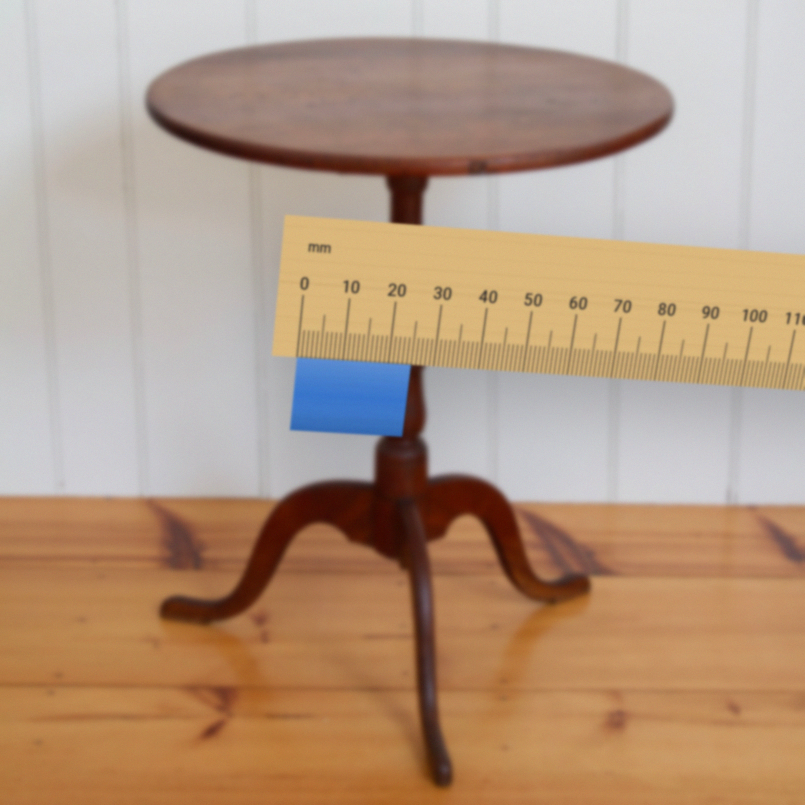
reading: mm 25
